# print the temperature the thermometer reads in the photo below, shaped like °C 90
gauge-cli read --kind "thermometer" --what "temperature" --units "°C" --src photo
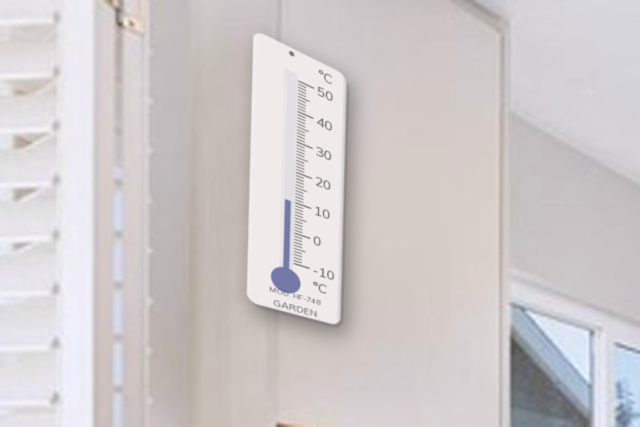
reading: °C 10
